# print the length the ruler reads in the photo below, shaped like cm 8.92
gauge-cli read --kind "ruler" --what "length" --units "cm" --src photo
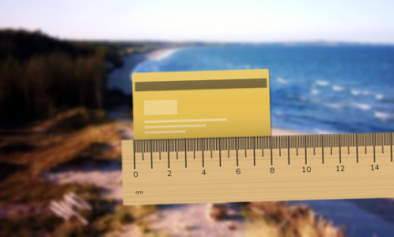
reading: cm 8
